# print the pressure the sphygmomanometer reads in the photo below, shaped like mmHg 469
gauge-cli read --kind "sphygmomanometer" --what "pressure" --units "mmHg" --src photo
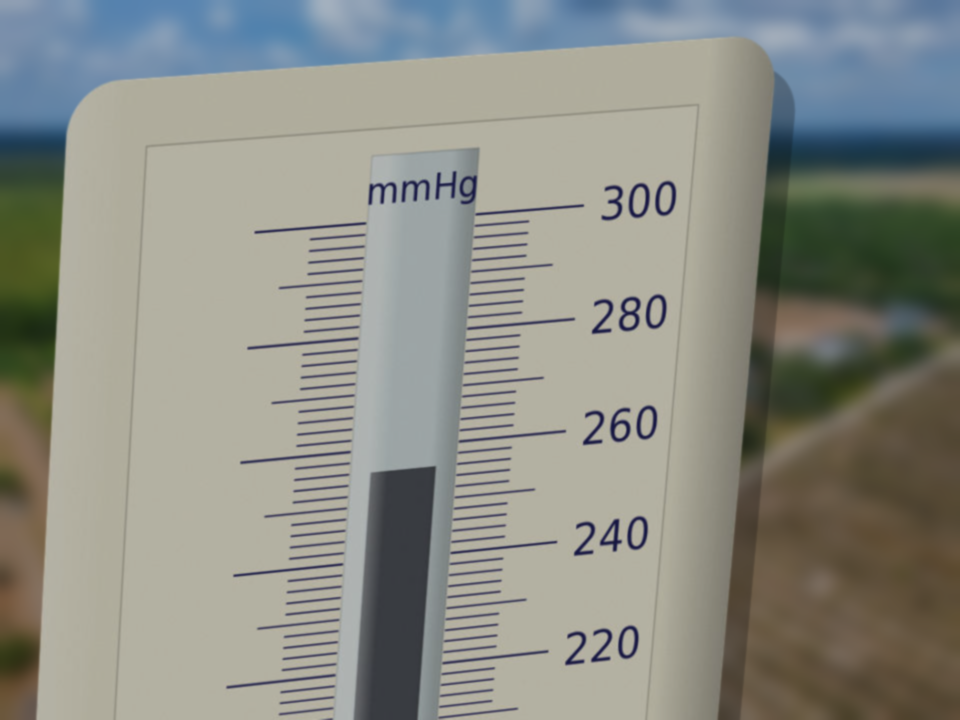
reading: mmHg 256
